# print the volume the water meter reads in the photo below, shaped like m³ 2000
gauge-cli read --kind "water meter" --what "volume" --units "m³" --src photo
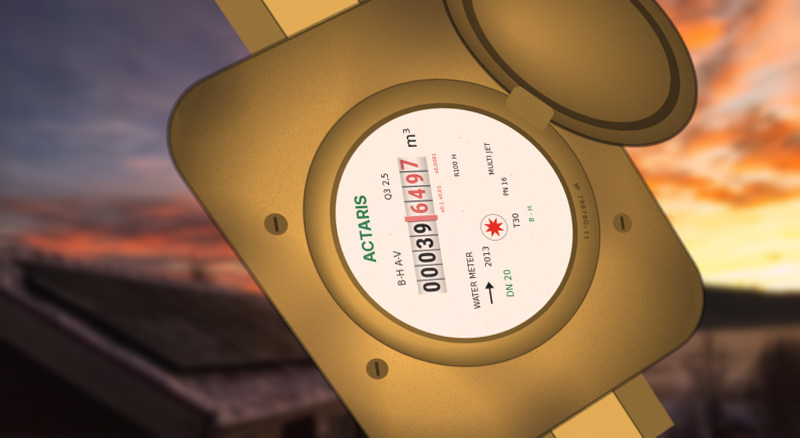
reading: m³ 39.6497
